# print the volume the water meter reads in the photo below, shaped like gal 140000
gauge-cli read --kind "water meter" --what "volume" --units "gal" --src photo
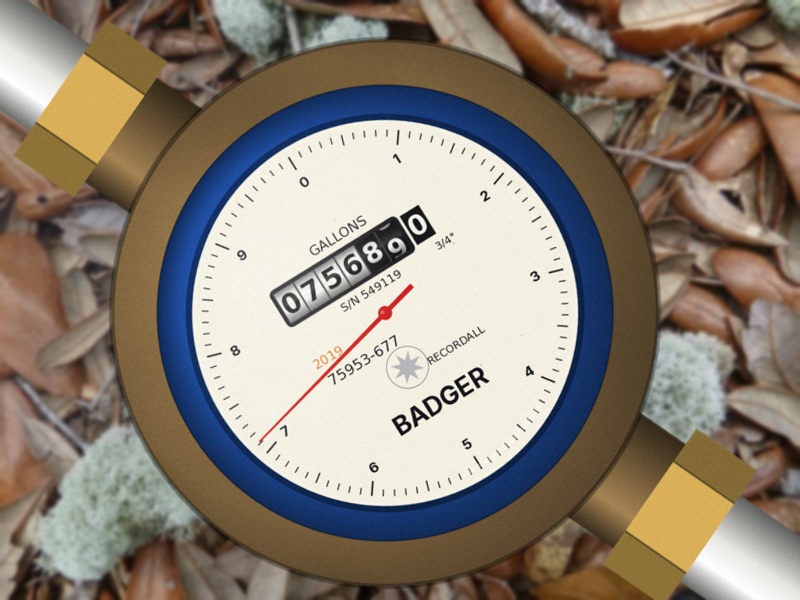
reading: gal 756887.1
